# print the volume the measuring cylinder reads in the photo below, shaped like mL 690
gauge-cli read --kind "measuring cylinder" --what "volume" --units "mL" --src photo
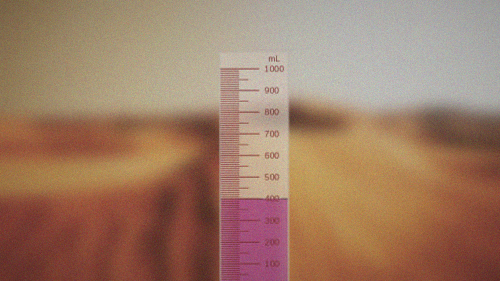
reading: mL 400
